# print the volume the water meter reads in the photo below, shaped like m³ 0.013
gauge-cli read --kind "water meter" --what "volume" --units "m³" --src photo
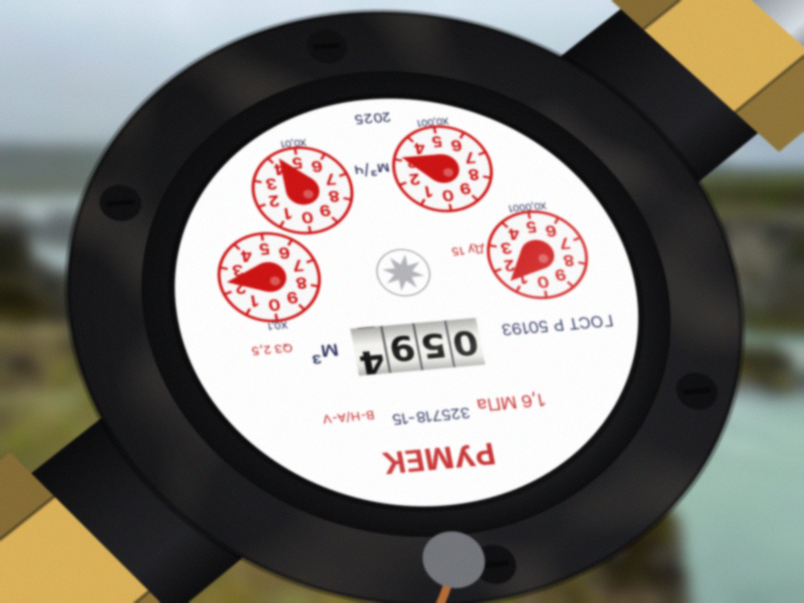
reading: m³ 594.2431
